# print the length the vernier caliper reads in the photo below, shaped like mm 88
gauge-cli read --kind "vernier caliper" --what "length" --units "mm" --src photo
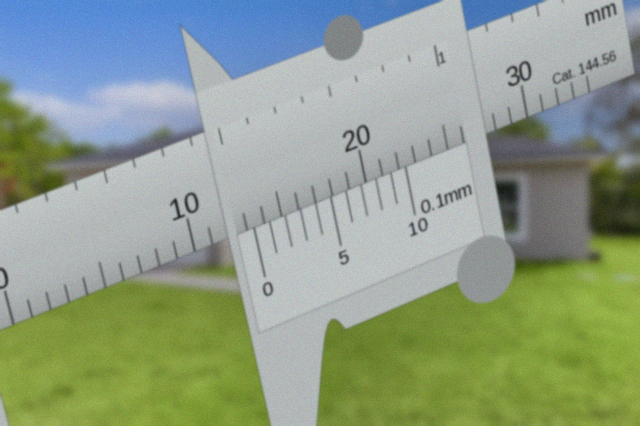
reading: mm 13.4
